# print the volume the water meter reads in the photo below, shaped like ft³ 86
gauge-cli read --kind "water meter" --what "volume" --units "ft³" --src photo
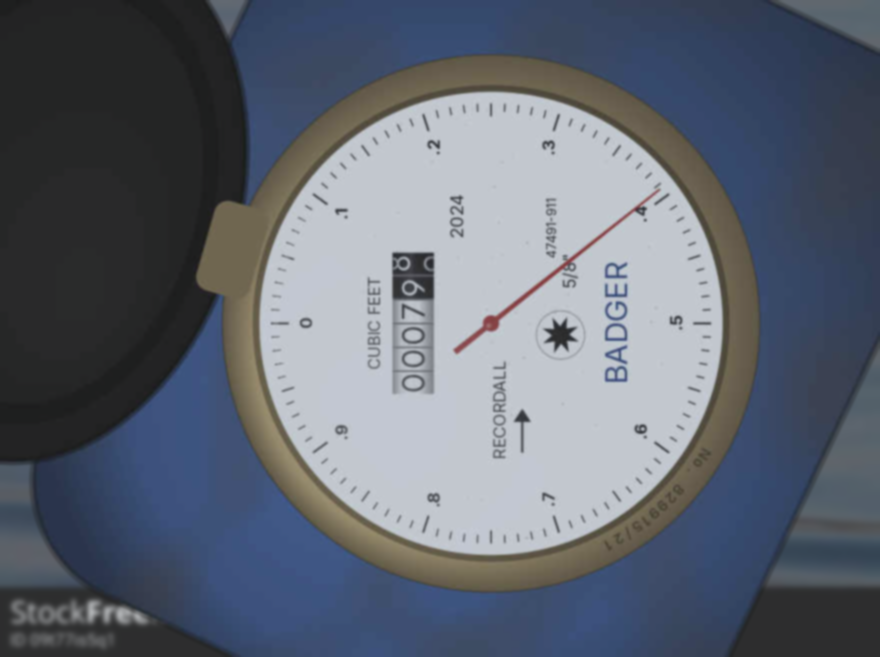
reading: ft³ 798.39
